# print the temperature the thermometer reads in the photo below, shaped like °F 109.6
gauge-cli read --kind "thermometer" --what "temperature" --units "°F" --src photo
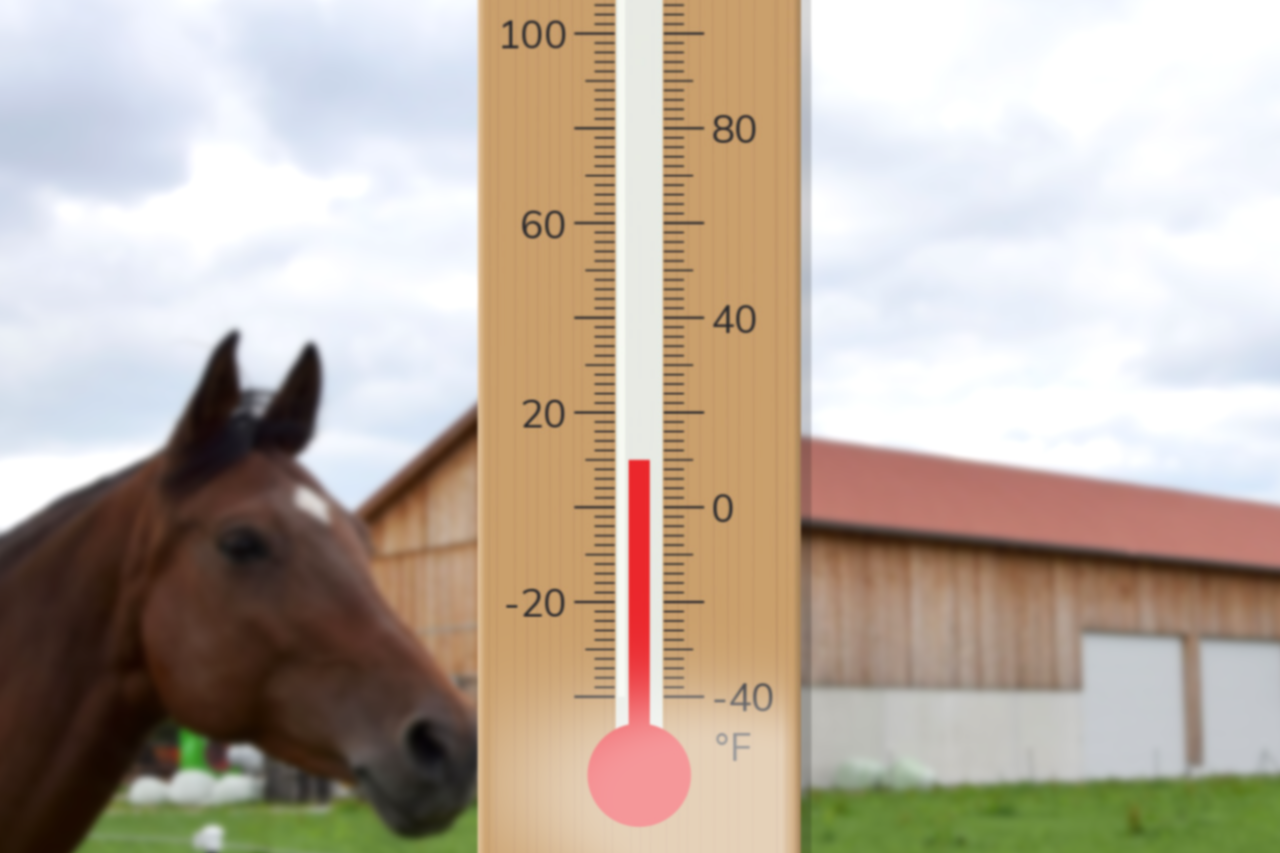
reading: °F 10
